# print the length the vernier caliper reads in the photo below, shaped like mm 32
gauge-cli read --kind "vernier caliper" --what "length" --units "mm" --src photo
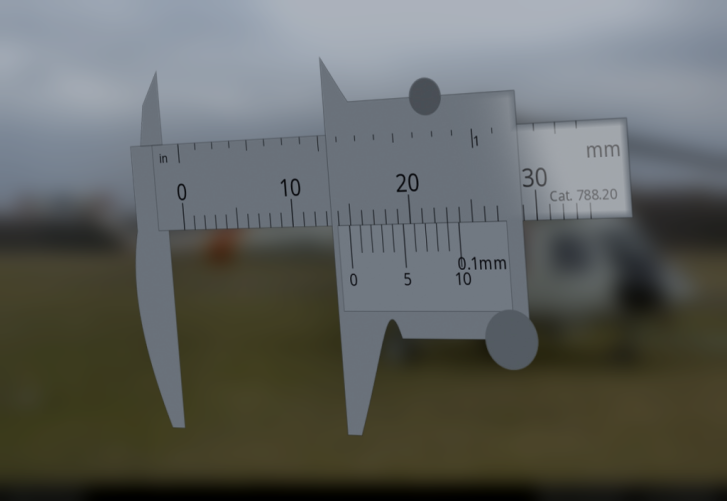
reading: mm 14.9
